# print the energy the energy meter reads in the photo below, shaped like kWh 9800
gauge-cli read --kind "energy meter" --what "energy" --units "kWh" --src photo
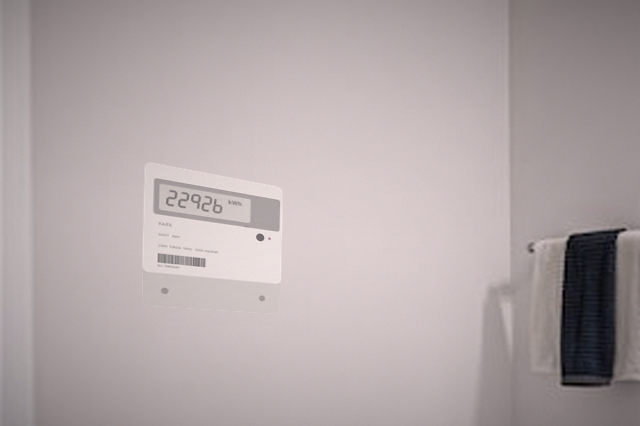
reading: kWh 22926
